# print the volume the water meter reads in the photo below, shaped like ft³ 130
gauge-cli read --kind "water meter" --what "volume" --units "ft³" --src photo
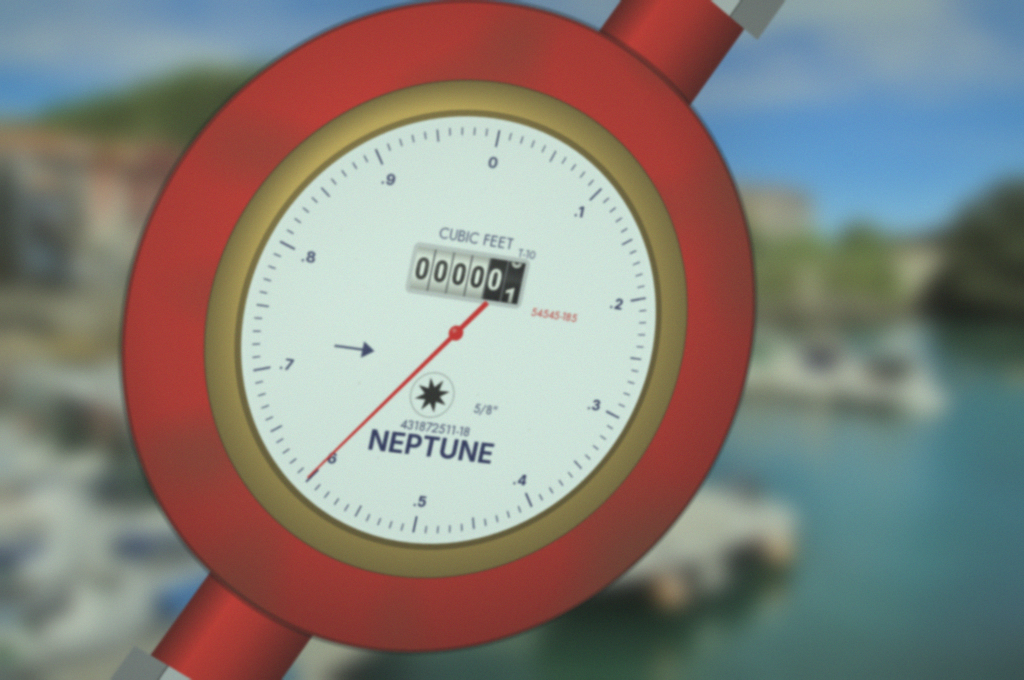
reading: ft³ 0.60
